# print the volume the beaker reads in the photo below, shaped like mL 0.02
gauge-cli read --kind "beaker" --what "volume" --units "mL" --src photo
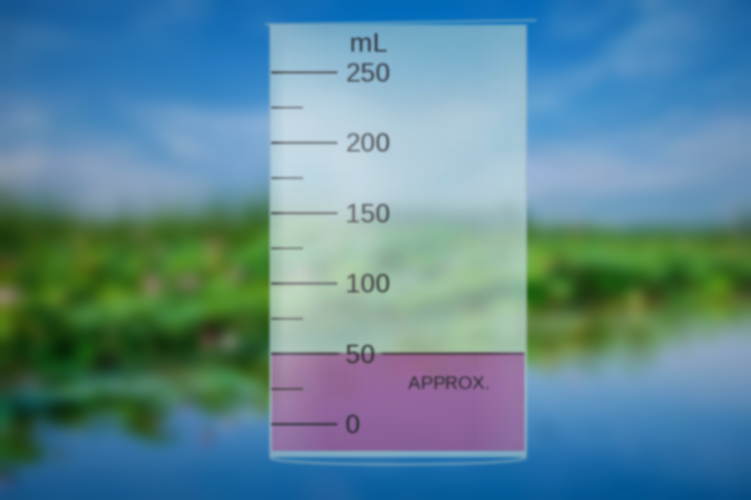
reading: mL 50
